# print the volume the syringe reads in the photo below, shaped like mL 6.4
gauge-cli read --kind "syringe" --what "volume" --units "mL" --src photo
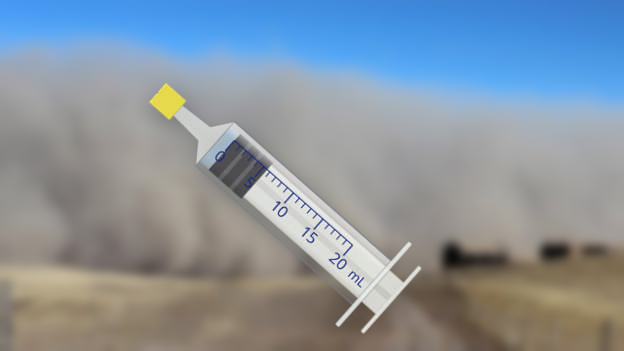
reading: mL 0
